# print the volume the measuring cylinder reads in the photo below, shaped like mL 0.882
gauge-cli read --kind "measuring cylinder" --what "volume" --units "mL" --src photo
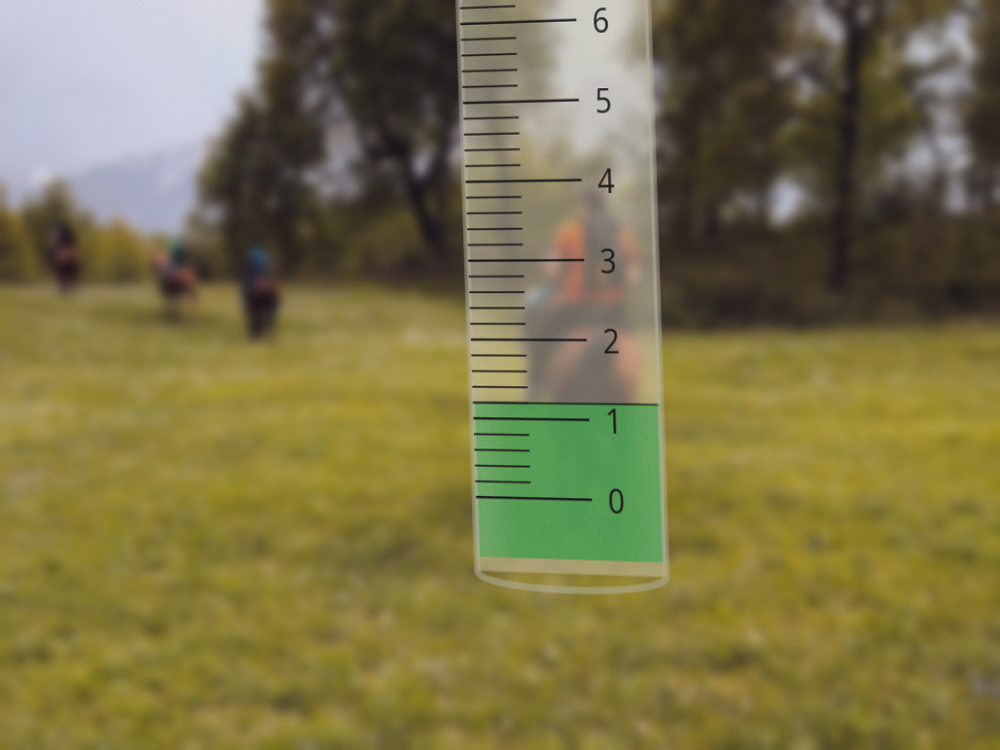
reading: mL 1.2
